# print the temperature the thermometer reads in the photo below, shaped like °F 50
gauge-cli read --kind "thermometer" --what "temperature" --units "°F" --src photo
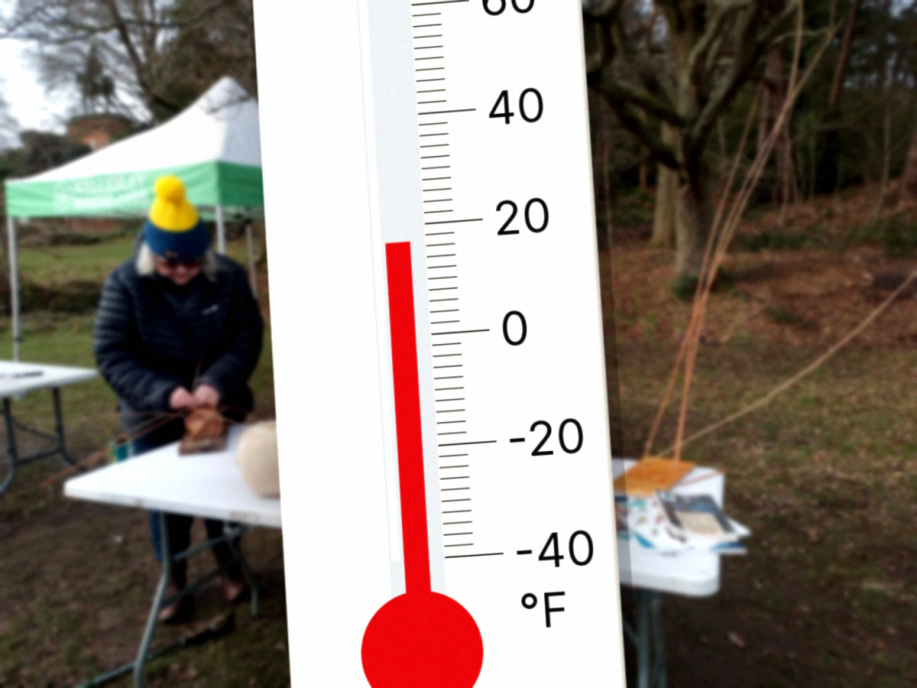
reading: °F 17
